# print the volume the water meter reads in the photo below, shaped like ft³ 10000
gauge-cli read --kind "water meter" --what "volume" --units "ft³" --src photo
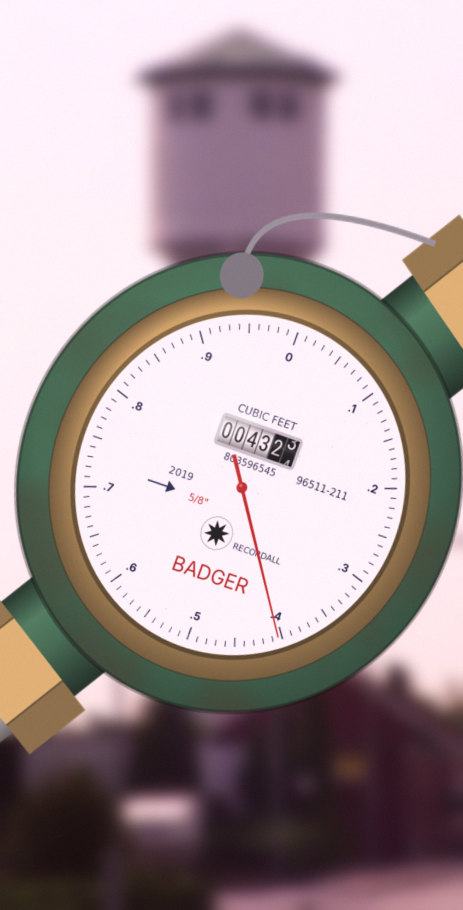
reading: ft³ 4323.40
